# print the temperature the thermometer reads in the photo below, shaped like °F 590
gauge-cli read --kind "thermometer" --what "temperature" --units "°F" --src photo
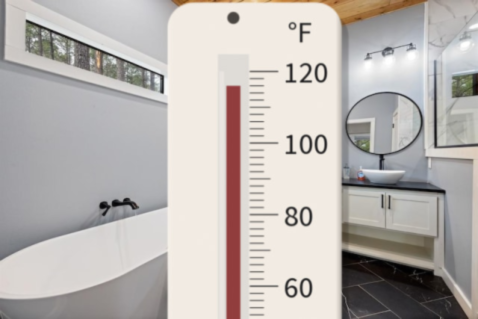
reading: °F 116
